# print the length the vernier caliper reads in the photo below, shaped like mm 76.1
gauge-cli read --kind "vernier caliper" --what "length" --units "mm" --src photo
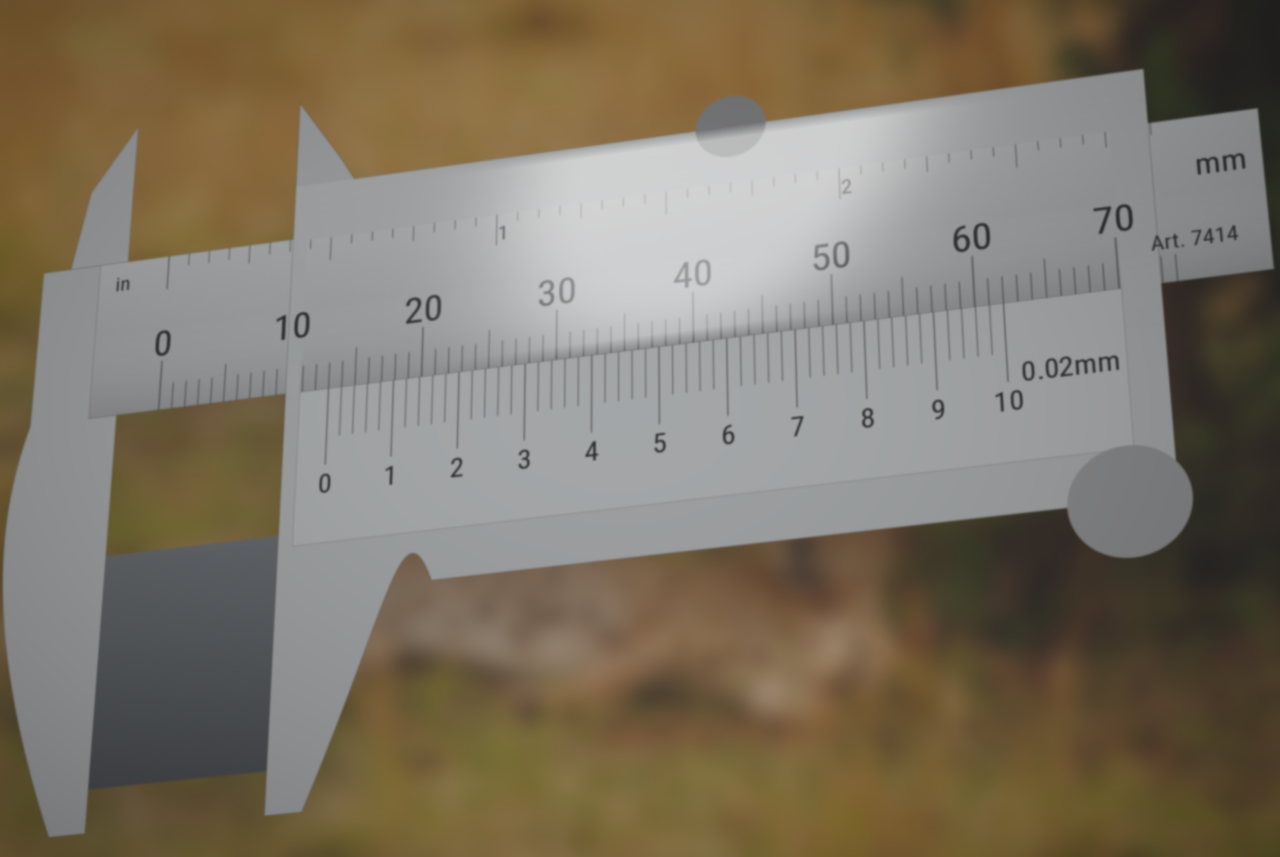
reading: mm 13.0
